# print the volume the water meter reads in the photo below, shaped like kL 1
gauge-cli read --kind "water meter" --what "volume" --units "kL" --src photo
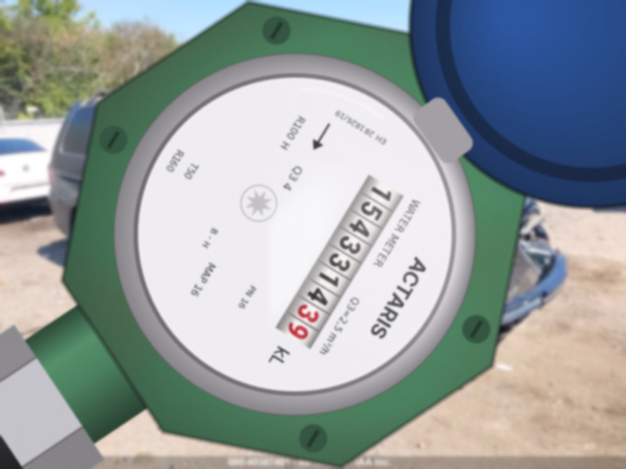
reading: kL 1543314.39
